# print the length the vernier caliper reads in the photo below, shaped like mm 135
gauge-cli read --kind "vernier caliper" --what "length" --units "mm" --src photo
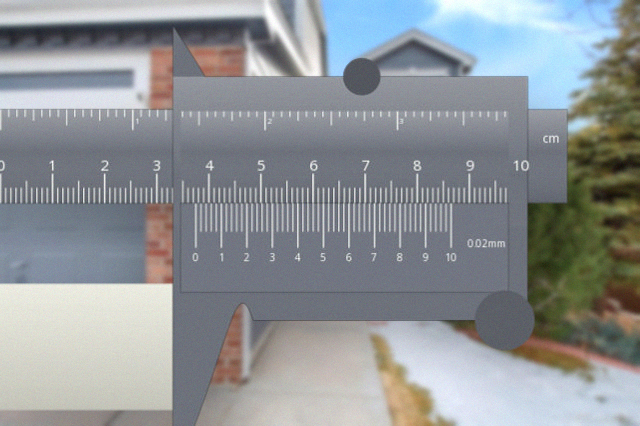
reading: mm 37.5
